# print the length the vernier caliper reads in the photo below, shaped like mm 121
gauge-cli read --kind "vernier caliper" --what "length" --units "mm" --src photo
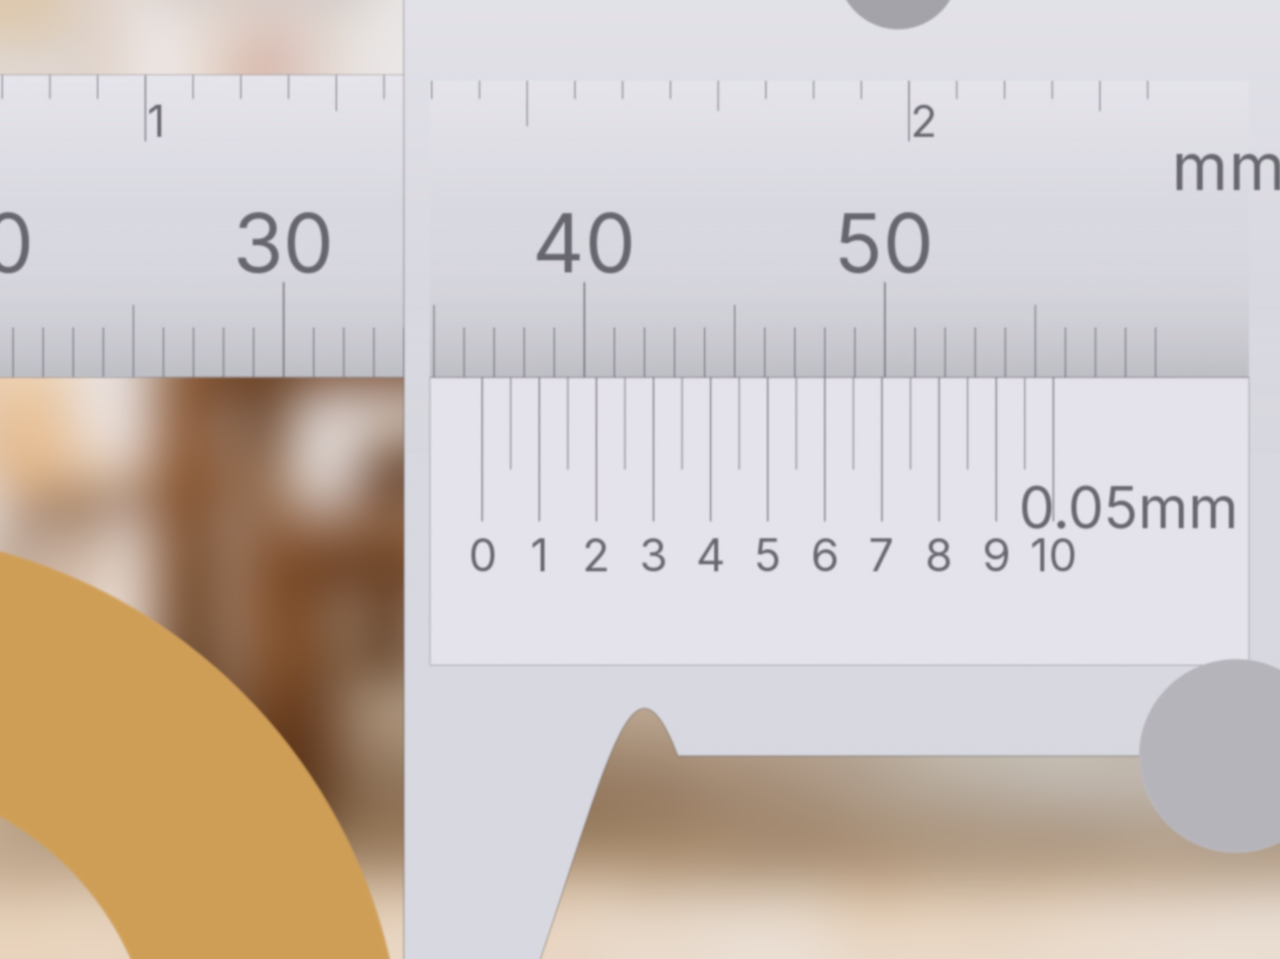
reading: mm 36.6
